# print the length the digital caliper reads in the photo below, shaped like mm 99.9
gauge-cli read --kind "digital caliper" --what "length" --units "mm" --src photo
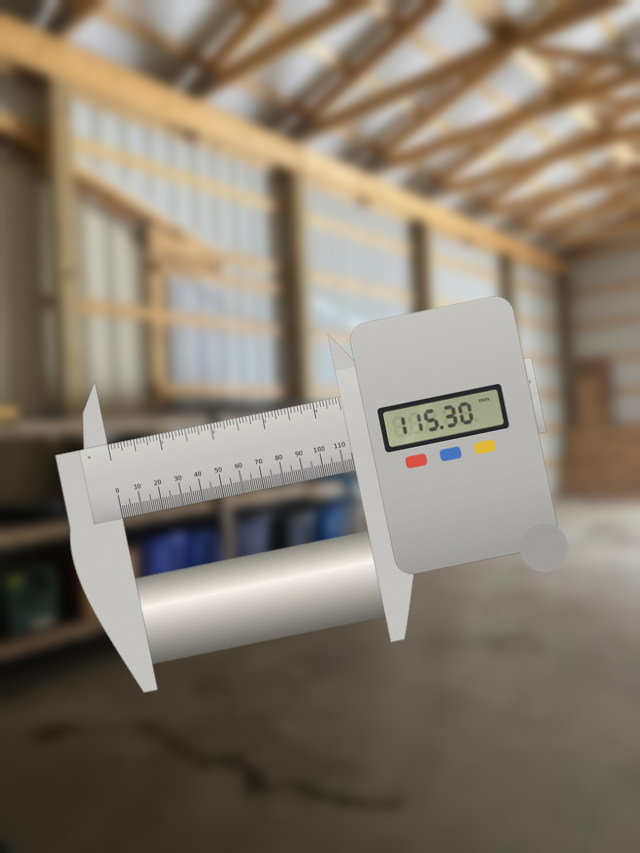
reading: mm 115.30
